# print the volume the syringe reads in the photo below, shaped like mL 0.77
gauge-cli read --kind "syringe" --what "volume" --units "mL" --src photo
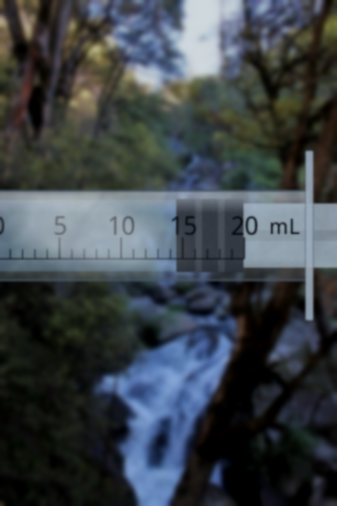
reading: mL 14.5
